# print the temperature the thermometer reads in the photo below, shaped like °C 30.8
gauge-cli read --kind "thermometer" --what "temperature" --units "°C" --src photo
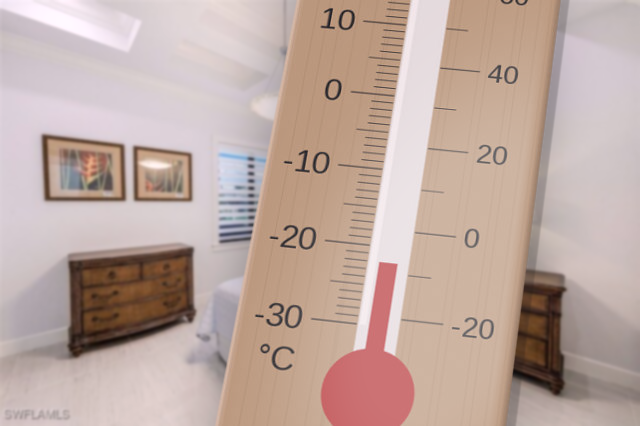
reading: °C -22
